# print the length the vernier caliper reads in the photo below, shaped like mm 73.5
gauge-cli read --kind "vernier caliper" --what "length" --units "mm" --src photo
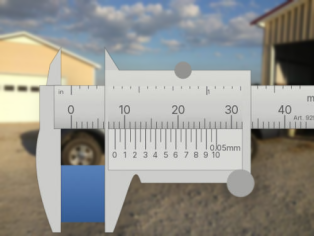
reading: mm 8.2
